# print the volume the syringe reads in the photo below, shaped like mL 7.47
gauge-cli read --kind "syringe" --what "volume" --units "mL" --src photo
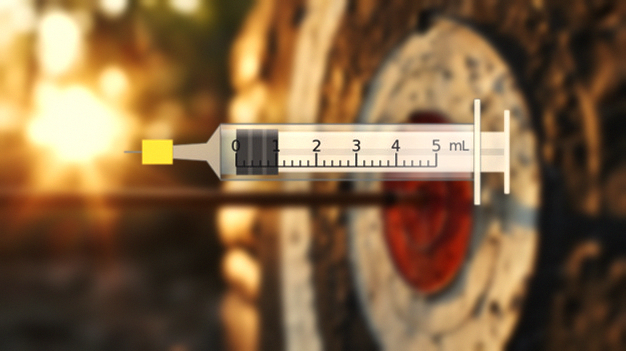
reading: mL 0
